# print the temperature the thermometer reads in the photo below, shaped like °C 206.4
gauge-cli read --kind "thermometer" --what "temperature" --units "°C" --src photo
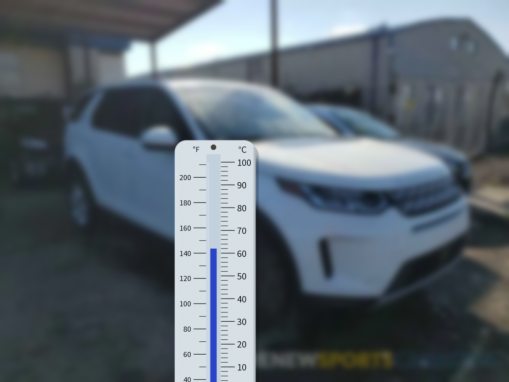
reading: °C 62
